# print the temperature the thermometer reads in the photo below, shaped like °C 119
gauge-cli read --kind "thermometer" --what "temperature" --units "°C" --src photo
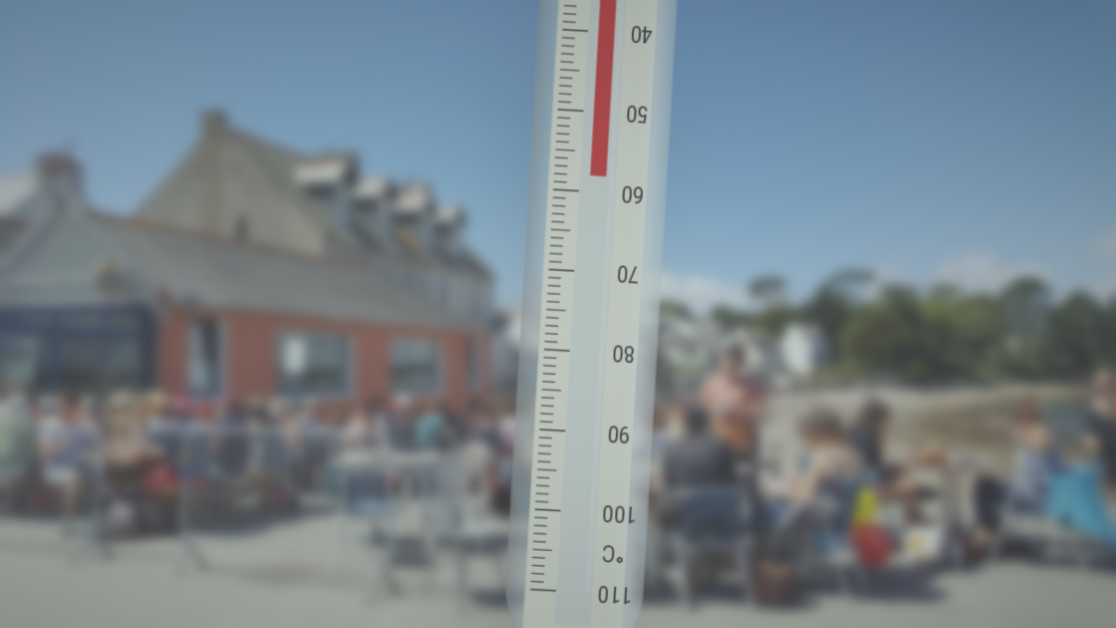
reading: °C 58
